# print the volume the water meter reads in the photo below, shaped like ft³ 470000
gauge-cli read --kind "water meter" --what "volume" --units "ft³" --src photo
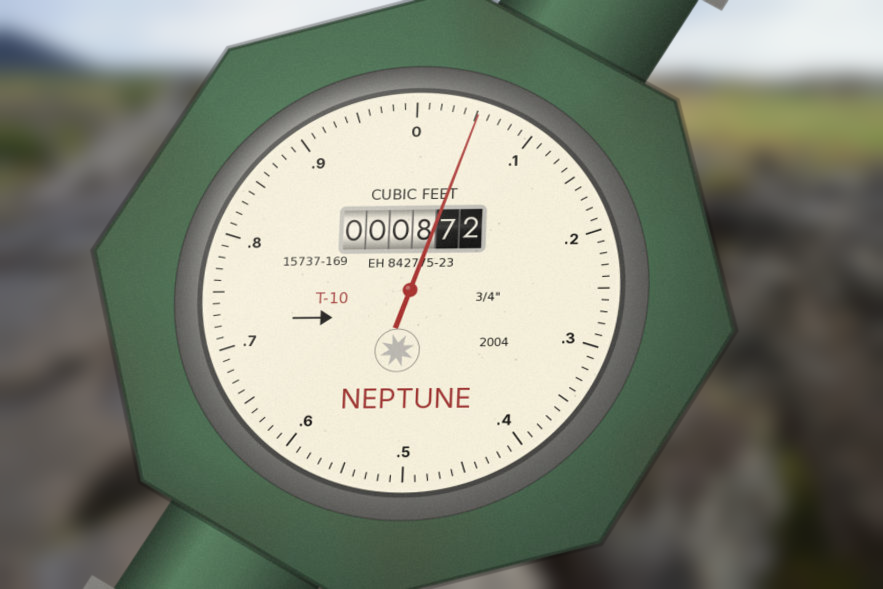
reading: ft³ 872.05
